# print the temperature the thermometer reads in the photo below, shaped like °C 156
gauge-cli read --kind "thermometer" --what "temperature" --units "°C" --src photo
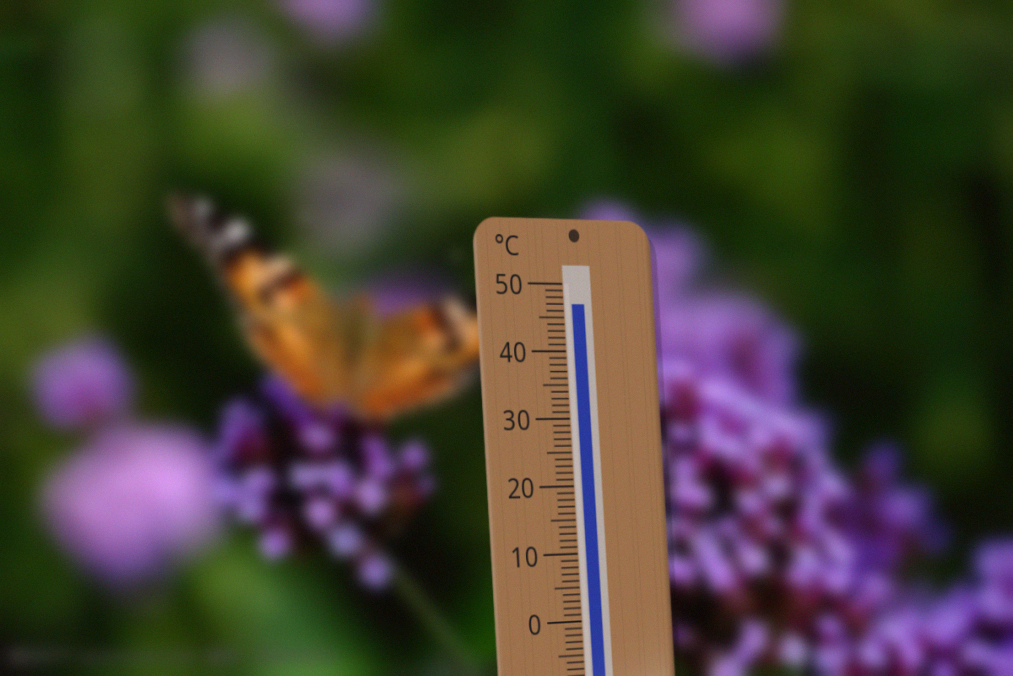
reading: °C 47
